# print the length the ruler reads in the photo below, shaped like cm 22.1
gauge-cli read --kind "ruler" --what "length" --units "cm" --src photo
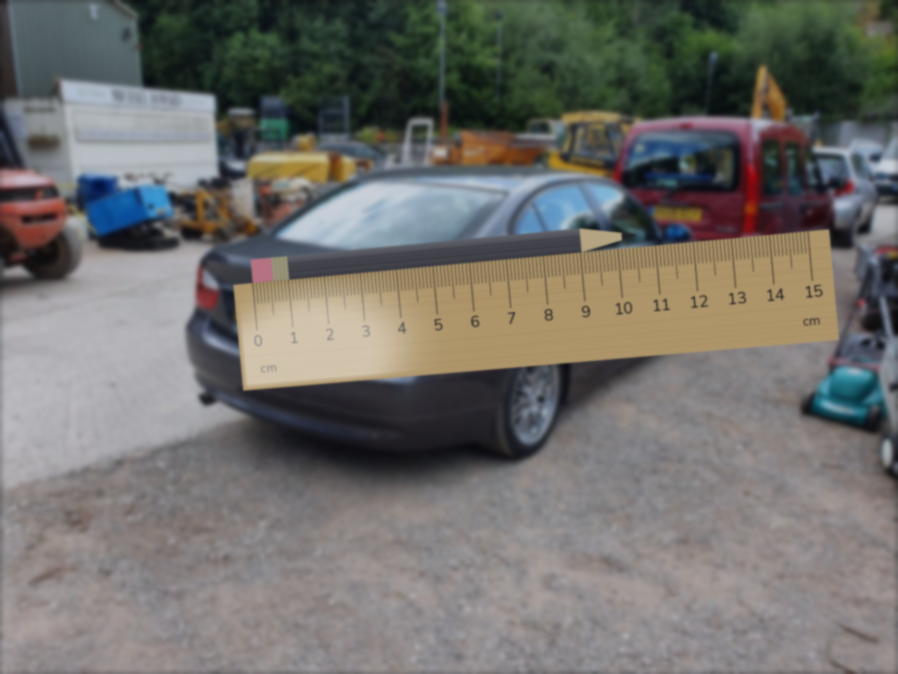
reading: cm 10.5
